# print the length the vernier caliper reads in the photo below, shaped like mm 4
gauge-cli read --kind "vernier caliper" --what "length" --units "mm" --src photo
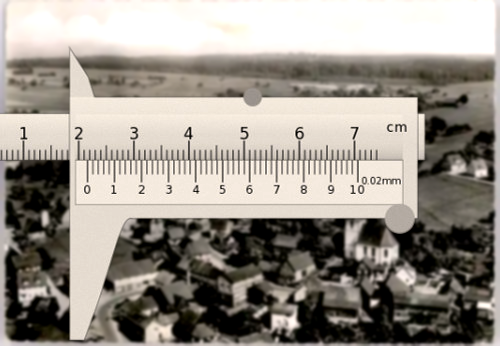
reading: mm 21.6
